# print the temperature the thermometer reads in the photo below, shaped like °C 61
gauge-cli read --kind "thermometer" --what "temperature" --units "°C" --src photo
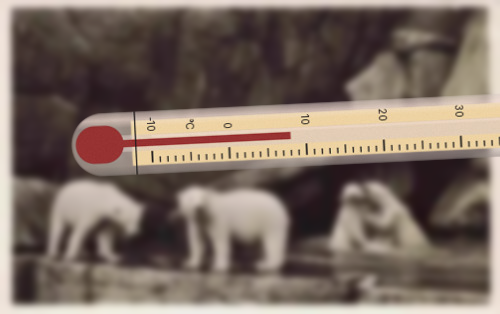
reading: °C 8
